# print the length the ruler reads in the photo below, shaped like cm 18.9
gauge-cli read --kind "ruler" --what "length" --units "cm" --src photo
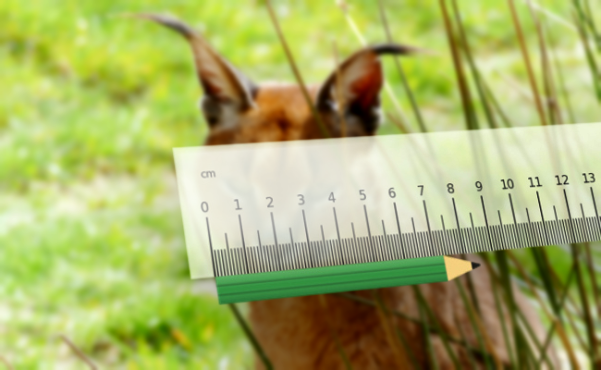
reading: cm 8.5
